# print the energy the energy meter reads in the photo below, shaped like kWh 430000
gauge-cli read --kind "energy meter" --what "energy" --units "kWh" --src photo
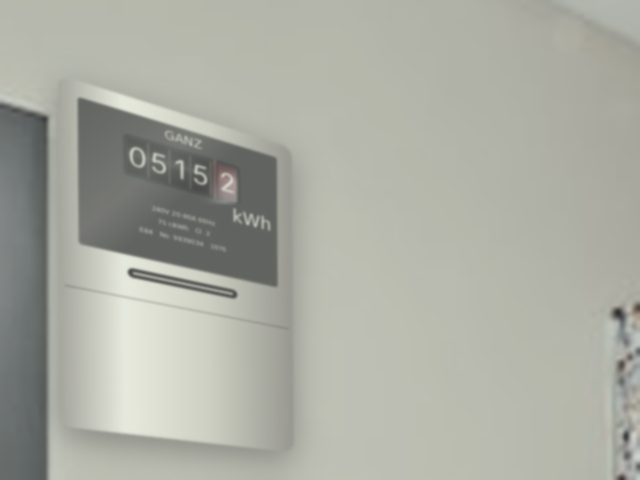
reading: kWh 515.2
